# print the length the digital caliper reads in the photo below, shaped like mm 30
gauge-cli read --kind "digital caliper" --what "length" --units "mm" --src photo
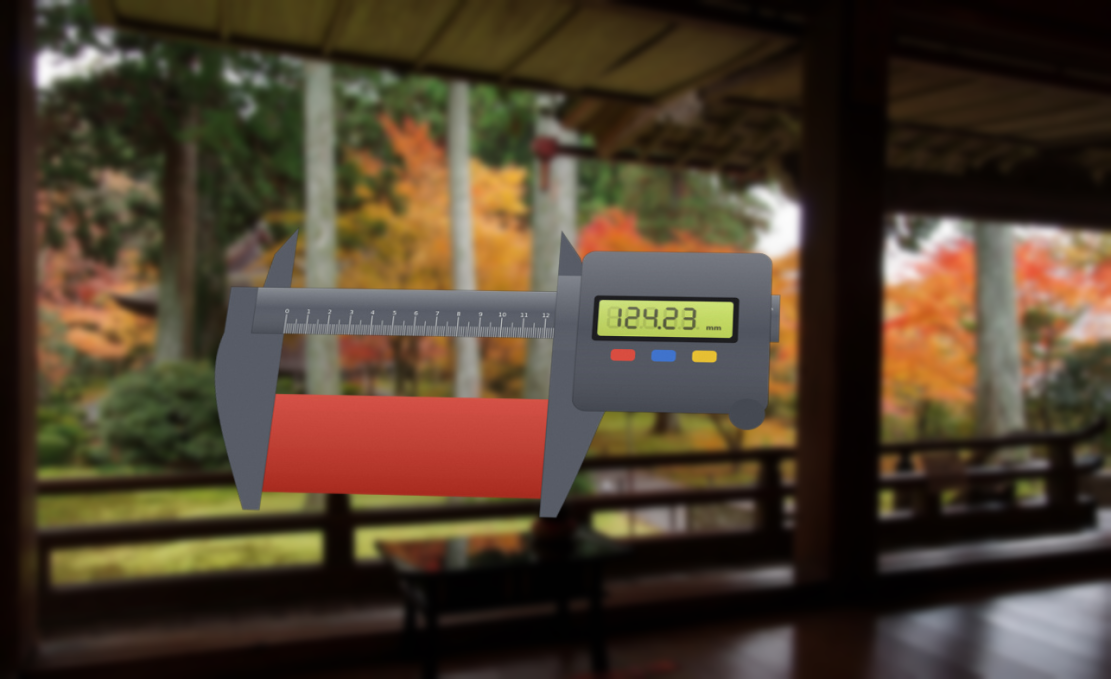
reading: mm 124.23
